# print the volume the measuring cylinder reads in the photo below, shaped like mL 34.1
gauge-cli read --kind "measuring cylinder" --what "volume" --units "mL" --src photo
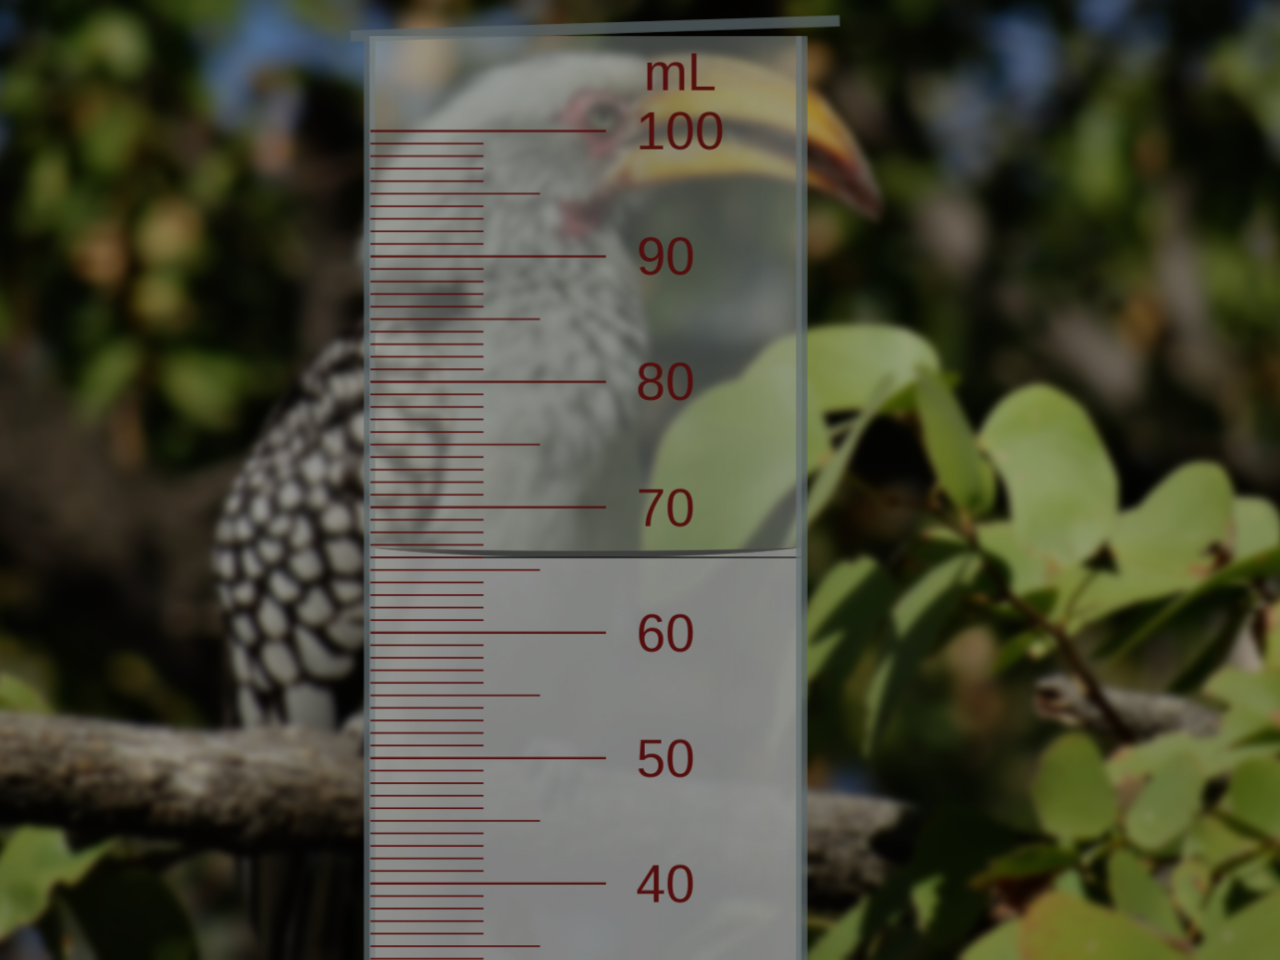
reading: mL 66
